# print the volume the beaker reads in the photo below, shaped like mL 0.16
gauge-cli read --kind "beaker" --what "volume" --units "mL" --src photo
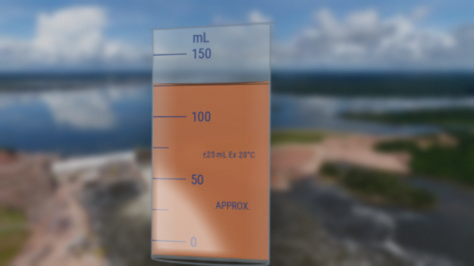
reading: mL 125
